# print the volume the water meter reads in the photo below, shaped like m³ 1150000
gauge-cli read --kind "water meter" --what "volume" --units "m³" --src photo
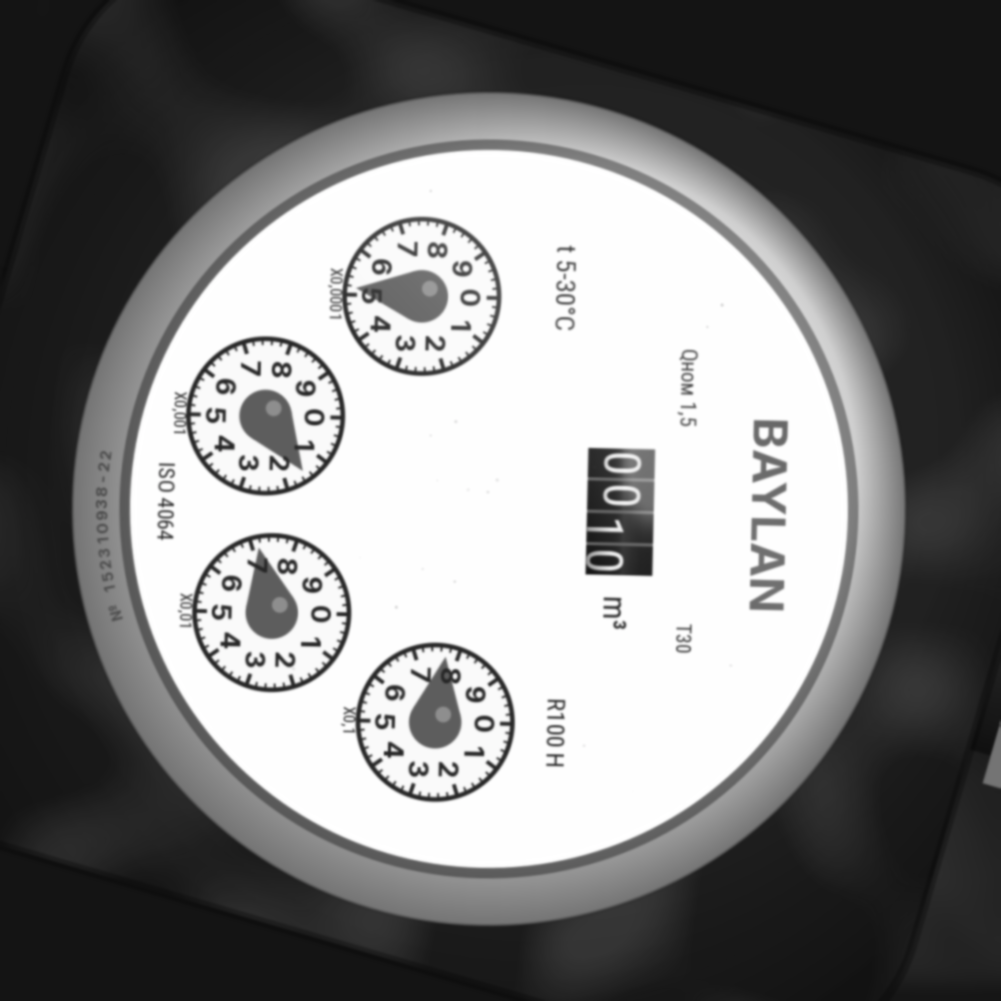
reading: m³ 9.7715
